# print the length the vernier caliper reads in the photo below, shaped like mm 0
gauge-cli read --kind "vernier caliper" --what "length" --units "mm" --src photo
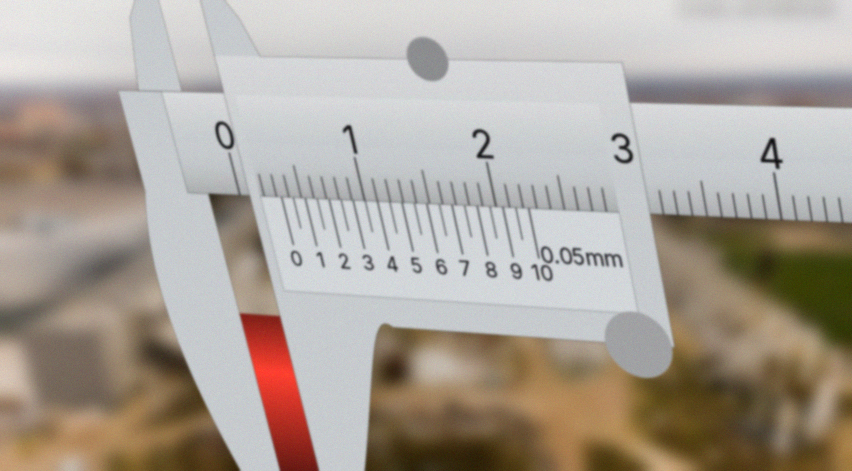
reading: mm 3.4
